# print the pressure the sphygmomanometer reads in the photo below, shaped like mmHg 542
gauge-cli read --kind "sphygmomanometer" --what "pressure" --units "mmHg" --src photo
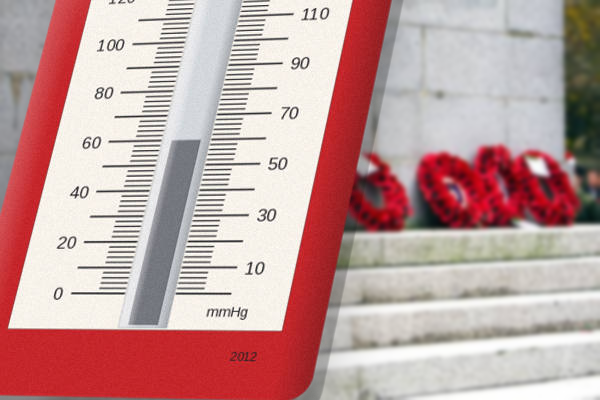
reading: mmHg 60
